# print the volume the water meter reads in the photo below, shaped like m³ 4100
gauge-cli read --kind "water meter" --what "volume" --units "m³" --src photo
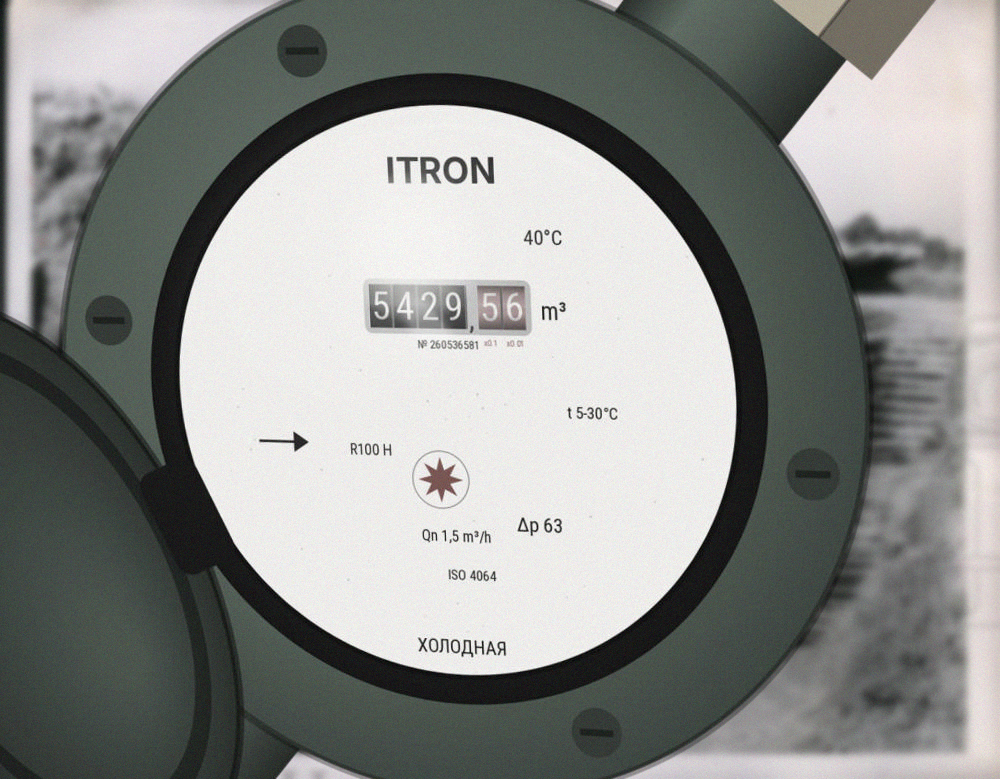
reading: m³ 5429.56
